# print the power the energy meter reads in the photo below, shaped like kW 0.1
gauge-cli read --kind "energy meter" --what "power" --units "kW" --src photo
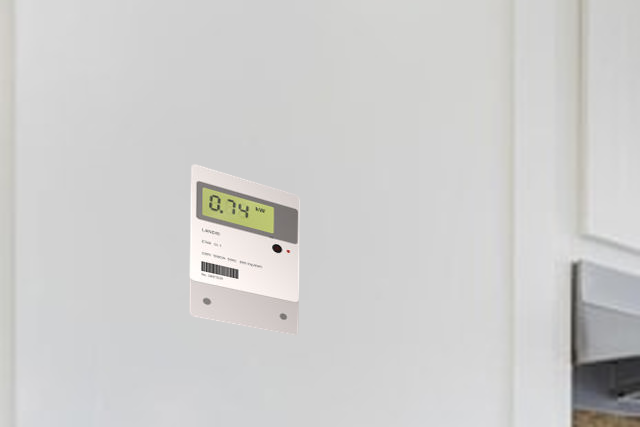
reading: kW 0.74
